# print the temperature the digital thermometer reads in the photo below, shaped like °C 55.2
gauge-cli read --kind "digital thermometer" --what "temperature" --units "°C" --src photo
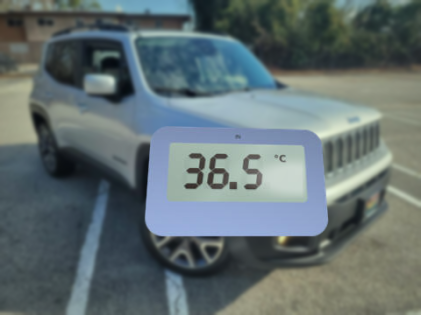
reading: °C 36.5
